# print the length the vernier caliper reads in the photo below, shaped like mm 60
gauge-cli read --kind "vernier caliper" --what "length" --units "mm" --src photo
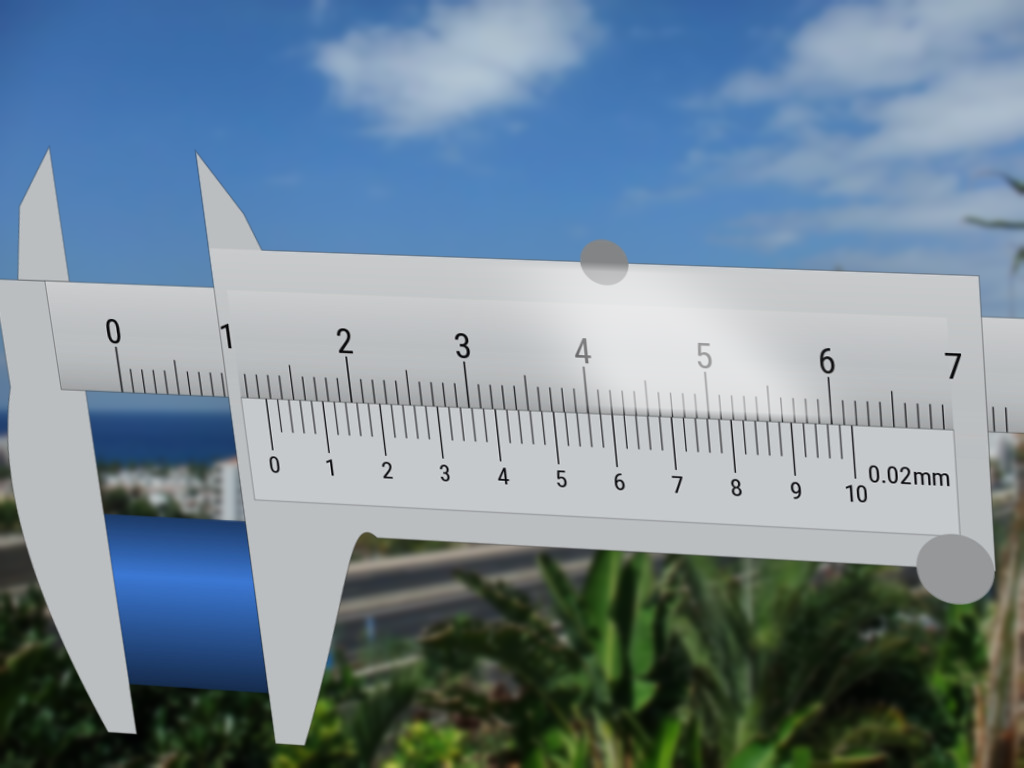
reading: mm 12.6
